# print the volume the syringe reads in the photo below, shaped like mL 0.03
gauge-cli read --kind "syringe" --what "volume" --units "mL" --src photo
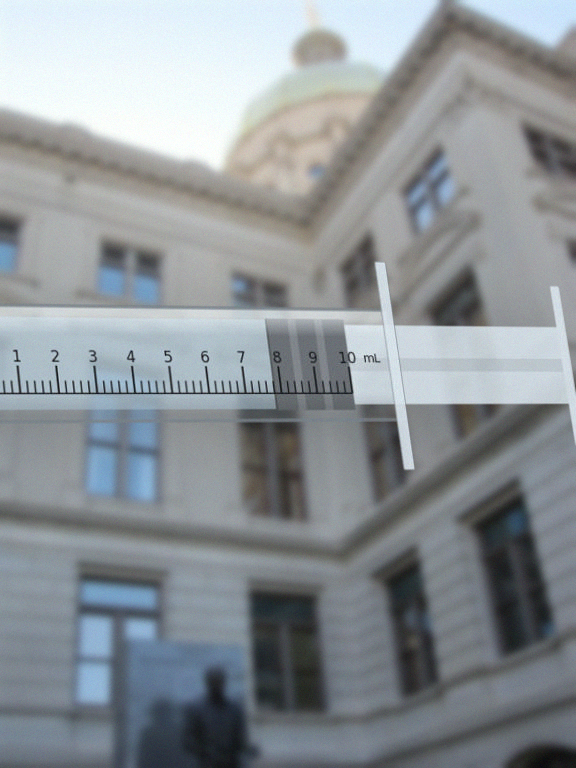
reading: mL 7.8
